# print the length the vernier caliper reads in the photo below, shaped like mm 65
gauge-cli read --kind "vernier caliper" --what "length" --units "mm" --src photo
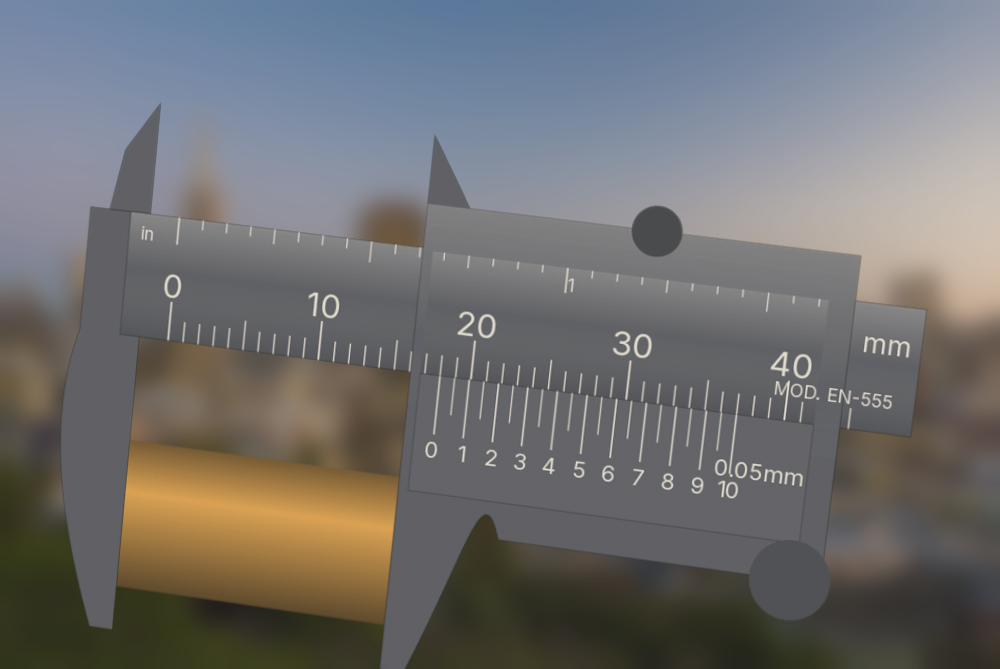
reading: mm 18.0
